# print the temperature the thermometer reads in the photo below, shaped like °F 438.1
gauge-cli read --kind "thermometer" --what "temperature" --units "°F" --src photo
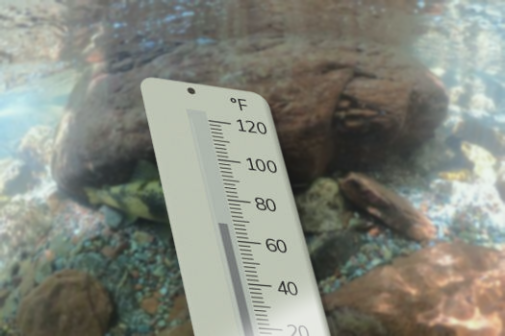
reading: °F 68
